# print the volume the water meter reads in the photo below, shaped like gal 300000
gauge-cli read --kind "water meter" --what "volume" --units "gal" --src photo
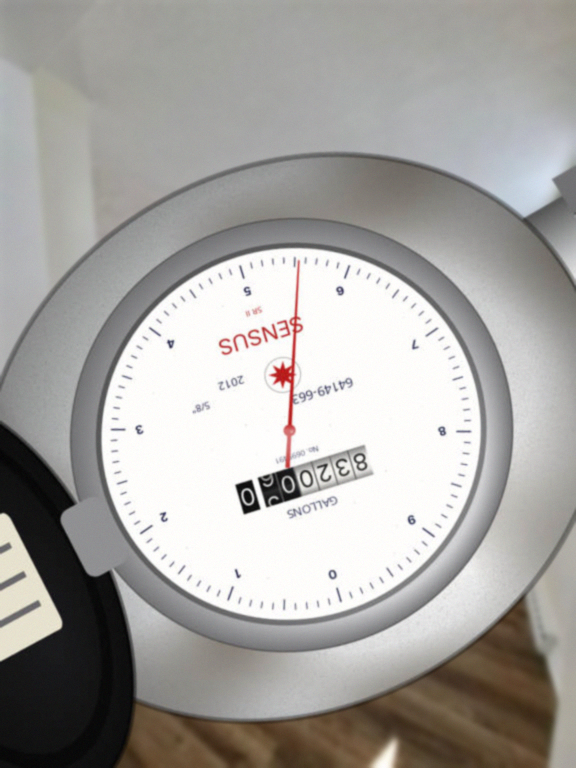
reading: gal 8320055.5
